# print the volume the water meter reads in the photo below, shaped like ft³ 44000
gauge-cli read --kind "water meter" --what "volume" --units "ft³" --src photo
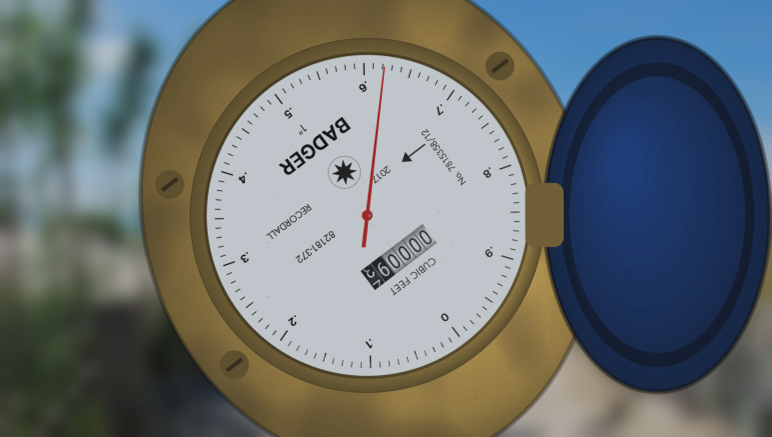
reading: ft³ 92.62
